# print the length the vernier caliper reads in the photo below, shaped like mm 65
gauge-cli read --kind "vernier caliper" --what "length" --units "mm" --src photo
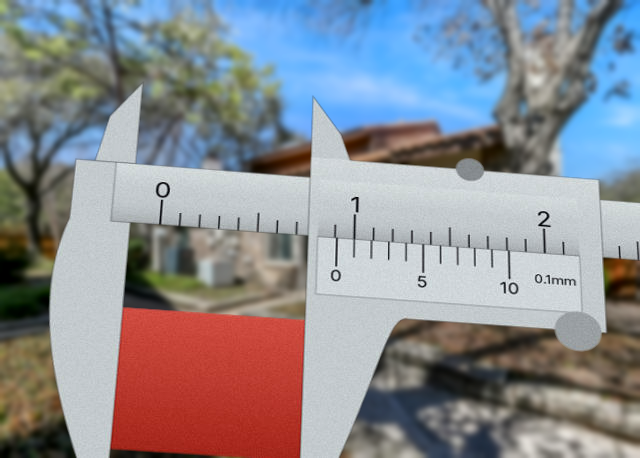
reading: mm 9.1
